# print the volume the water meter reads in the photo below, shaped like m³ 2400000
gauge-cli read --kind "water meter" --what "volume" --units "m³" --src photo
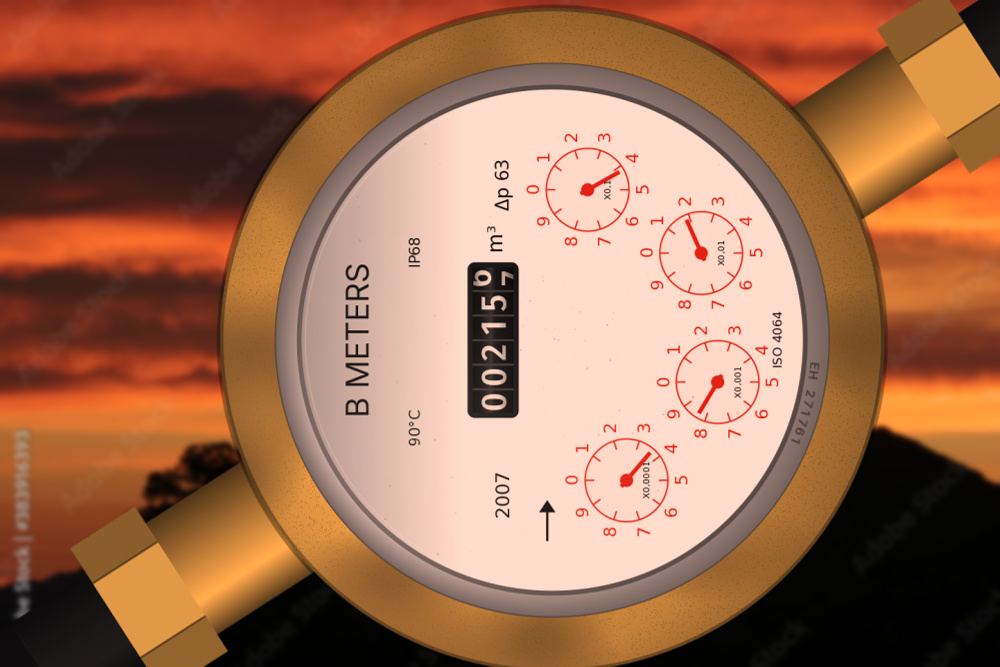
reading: m³ 2156.4183
